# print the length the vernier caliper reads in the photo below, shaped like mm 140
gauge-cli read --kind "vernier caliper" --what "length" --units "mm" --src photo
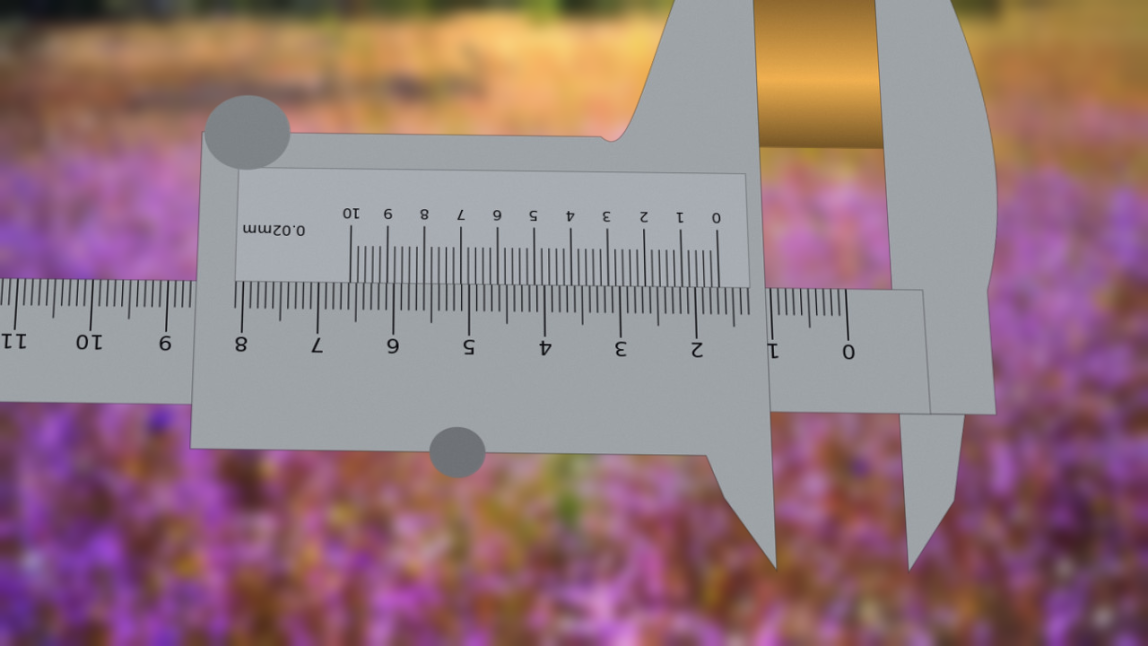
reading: mm 16.8
